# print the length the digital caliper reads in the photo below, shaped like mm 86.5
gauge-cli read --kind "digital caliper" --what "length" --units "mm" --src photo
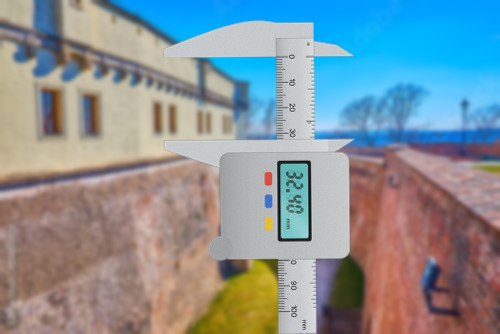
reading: mm 32.40
